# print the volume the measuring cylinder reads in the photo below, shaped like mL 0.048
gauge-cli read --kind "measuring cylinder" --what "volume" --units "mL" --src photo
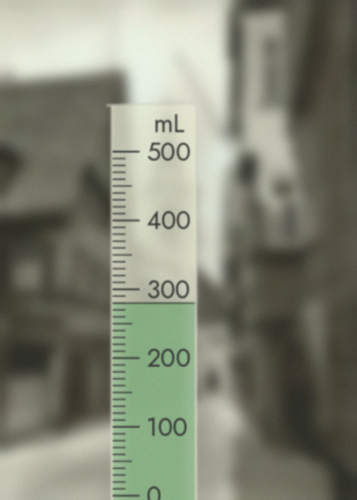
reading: mL 280
